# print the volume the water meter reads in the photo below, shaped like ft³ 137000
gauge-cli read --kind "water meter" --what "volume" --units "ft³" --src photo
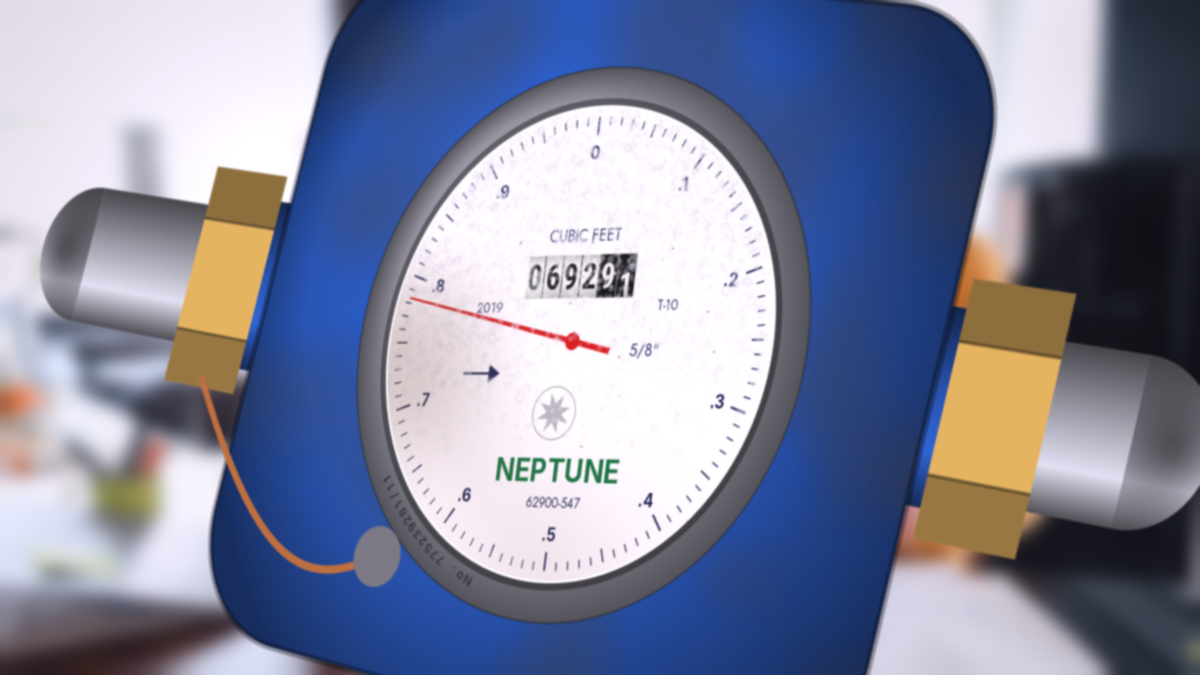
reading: ft³ 69290.78
